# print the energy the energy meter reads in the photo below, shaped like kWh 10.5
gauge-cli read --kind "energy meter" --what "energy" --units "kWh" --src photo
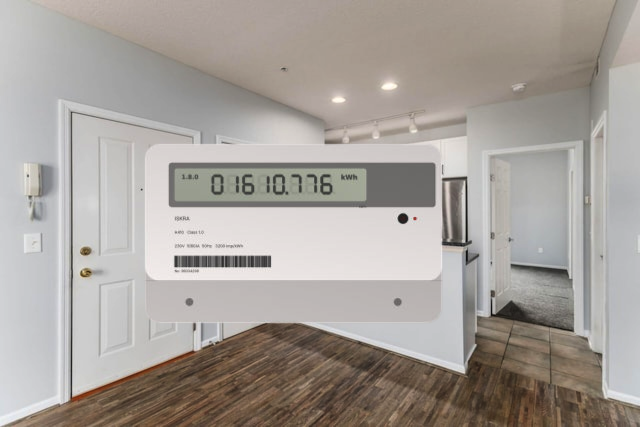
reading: kWh 1610.776
